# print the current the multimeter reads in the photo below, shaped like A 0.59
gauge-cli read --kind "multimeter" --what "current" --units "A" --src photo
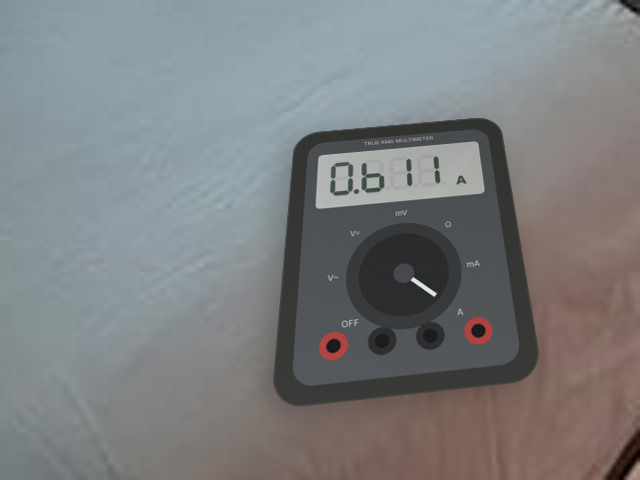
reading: A 0.611
